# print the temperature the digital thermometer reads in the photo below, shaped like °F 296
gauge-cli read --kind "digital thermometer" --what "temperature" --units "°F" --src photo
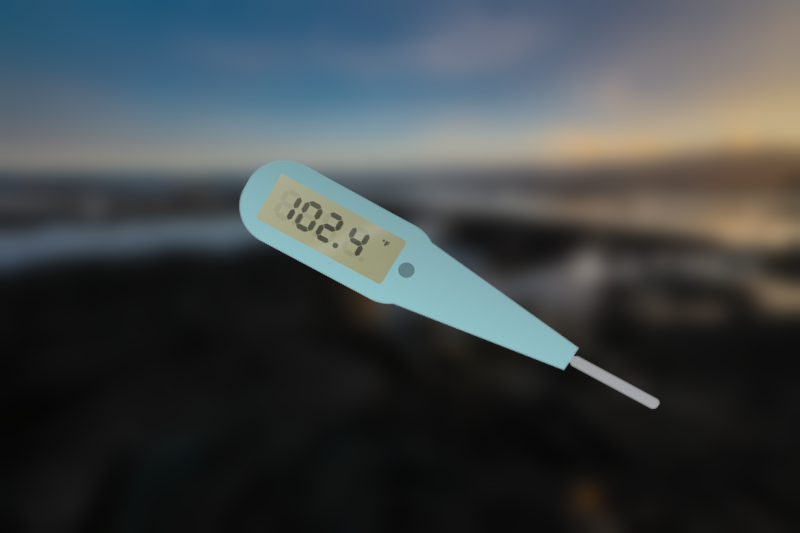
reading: °F 102.4
